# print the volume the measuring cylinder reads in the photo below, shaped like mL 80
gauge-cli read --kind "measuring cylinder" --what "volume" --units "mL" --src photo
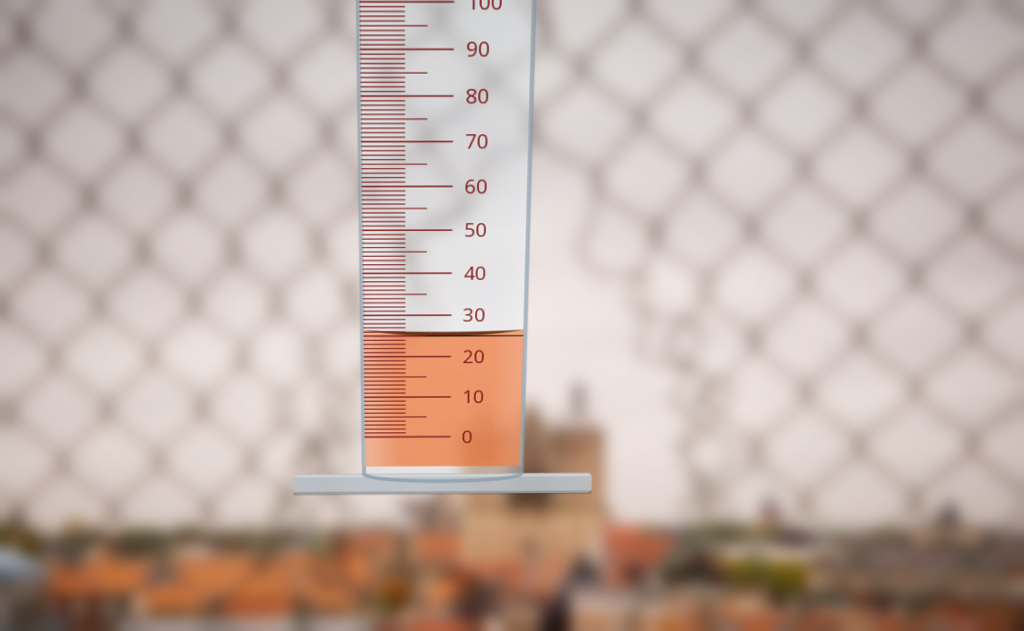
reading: mL 25
